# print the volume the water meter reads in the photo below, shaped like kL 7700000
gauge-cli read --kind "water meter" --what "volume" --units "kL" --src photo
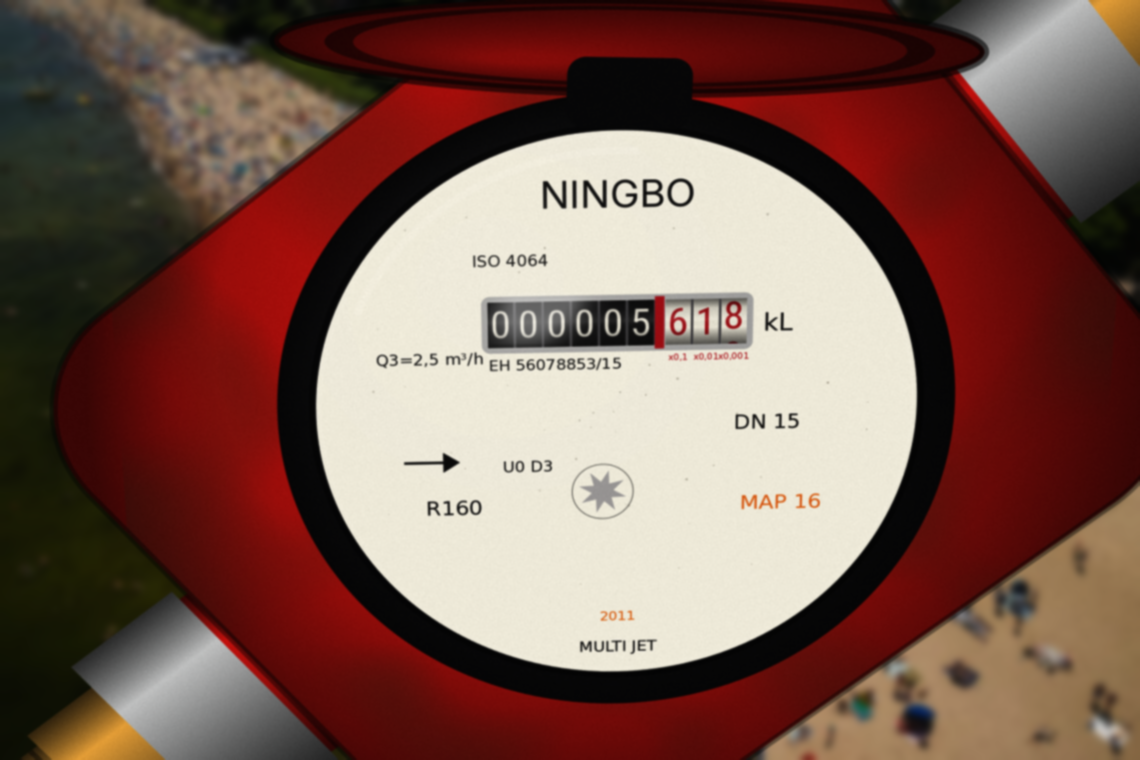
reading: kL 5.618
